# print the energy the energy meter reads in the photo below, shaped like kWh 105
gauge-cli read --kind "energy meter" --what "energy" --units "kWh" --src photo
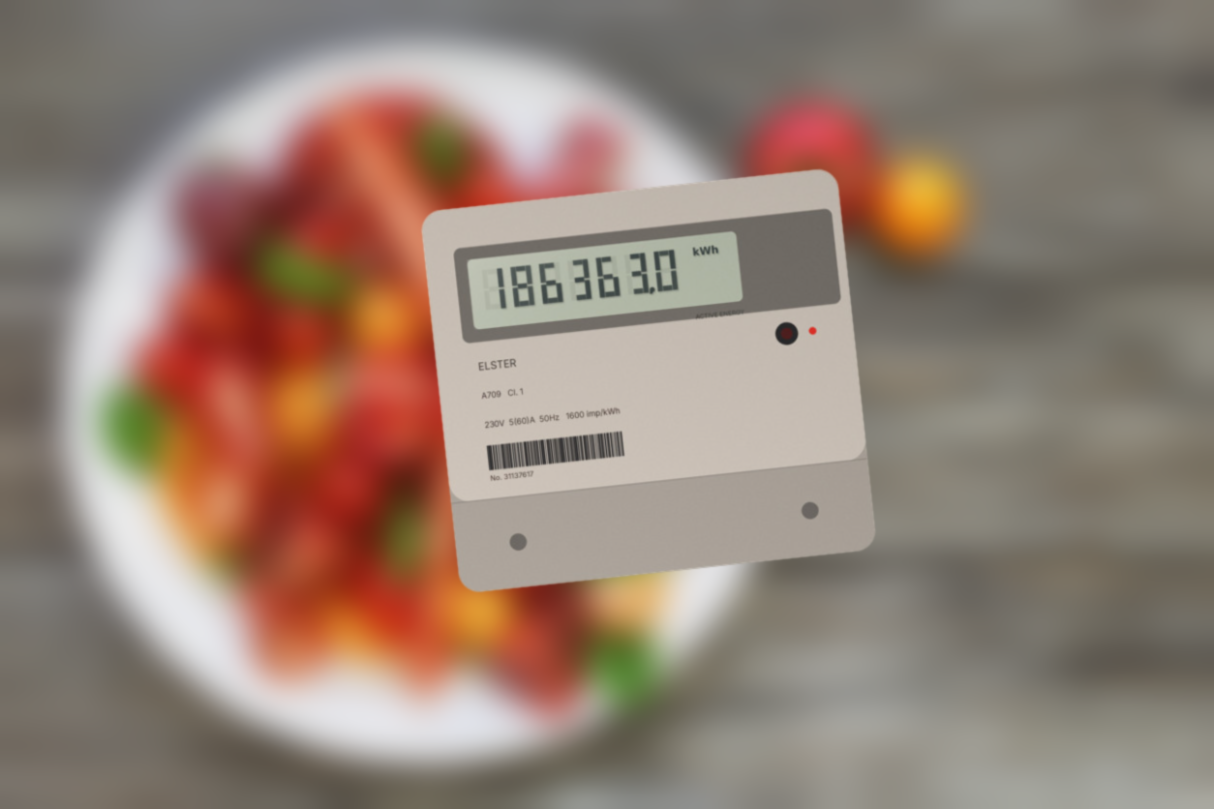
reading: kWh 186363.0
